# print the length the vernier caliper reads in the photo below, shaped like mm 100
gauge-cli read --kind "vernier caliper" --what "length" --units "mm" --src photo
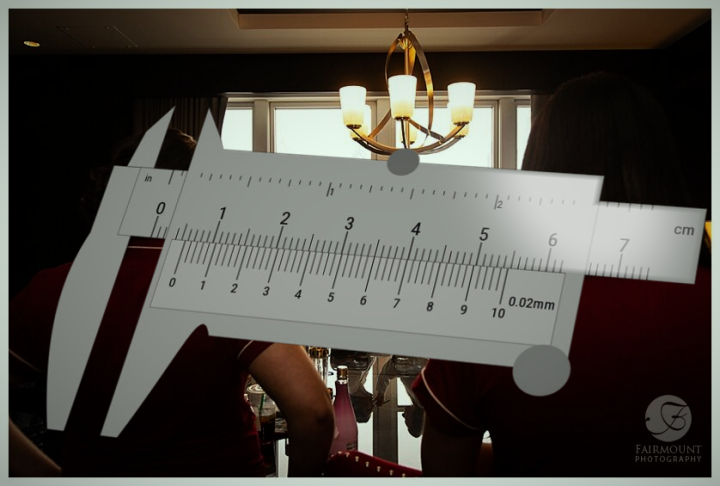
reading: mm 5.6
